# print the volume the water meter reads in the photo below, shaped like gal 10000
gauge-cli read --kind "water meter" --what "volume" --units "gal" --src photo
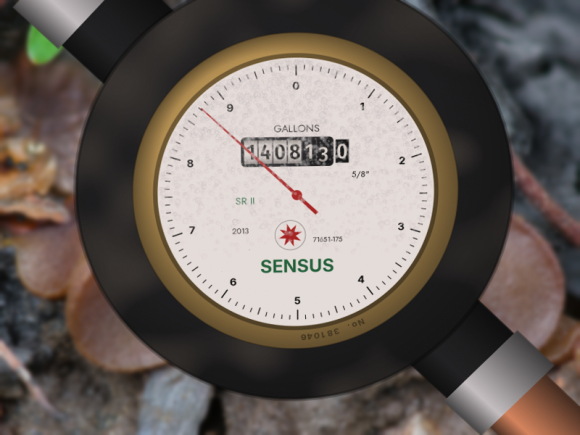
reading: gal 1408128.7
